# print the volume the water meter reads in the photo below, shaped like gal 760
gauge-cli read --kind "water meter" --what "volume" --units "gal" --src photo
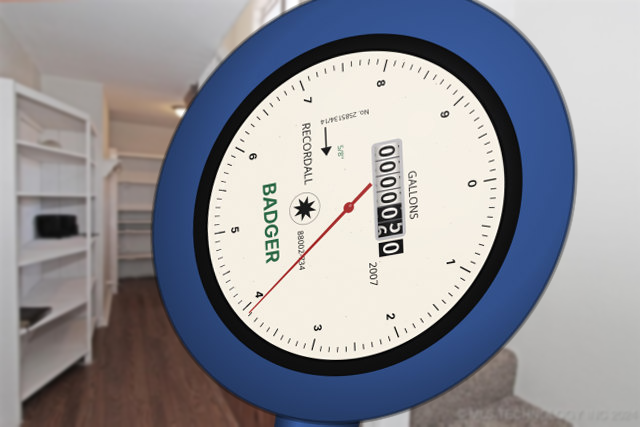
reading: gal 53.9
